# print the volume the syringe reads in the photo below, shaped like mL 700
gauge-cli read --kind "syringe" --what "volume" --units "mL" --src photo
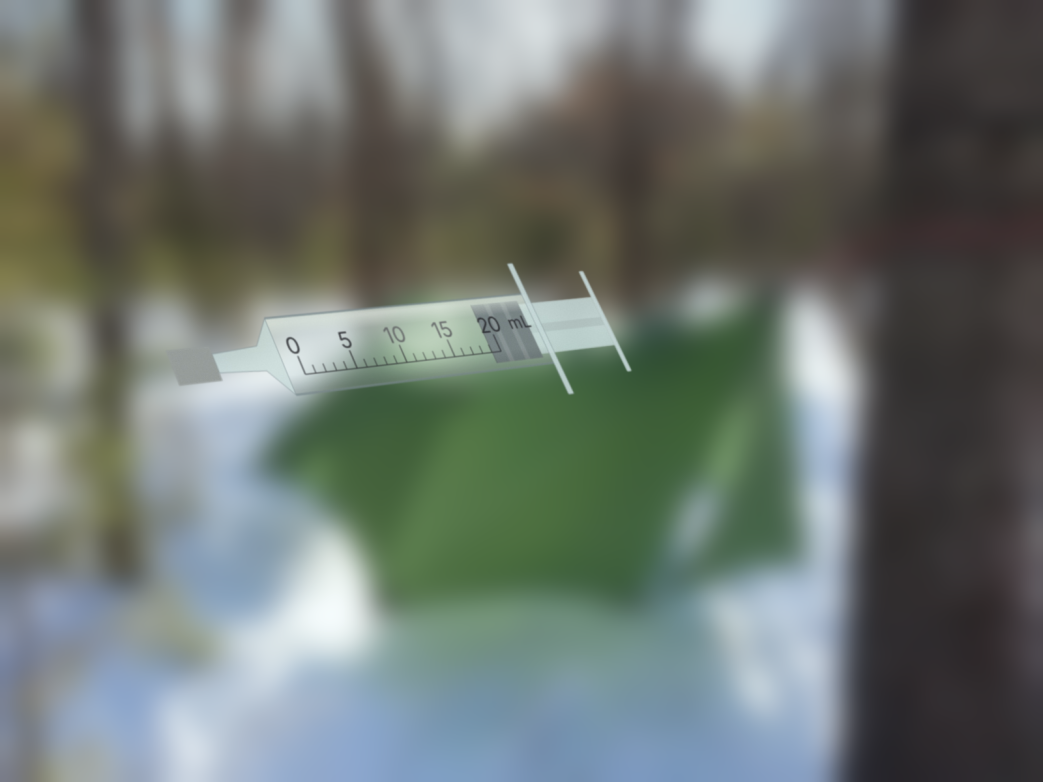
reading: mL 19
